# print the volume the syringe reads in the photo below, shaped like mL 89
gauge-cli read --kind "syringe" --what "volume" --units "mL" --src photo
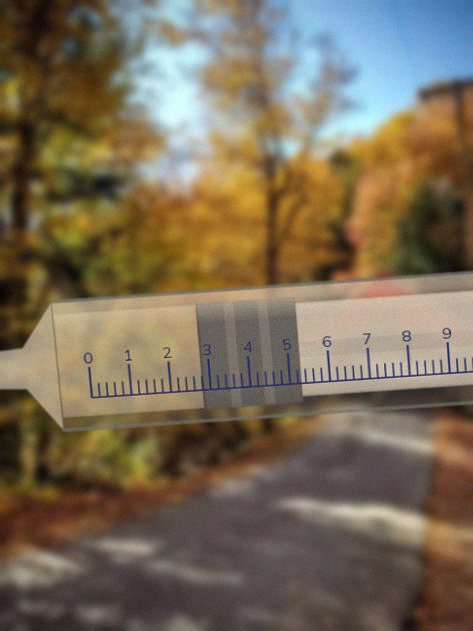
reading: mL 2.8
